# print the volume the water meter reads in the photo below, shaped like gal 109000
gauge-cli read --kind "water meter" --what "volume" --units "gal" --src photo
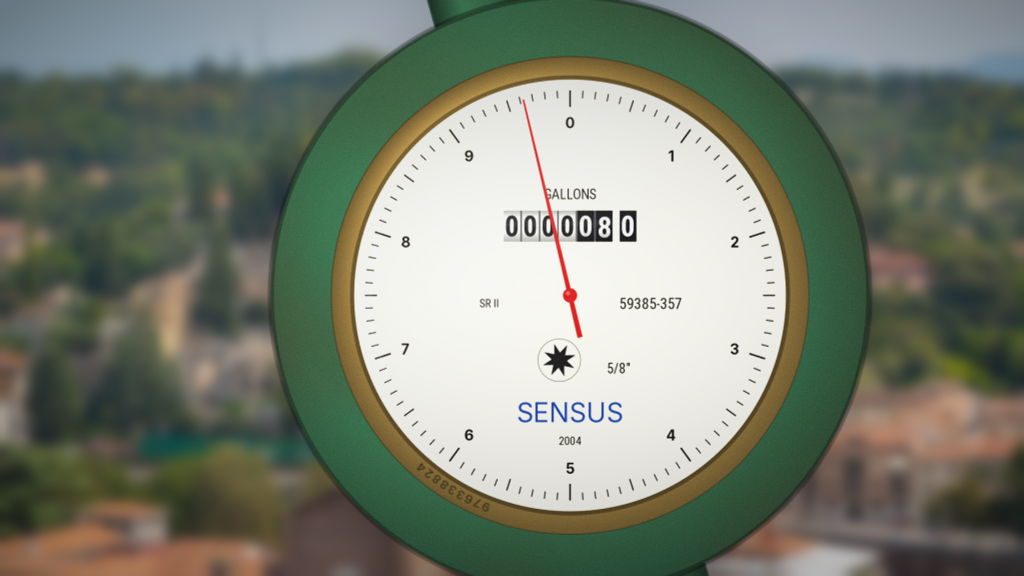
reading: gal 79.6
